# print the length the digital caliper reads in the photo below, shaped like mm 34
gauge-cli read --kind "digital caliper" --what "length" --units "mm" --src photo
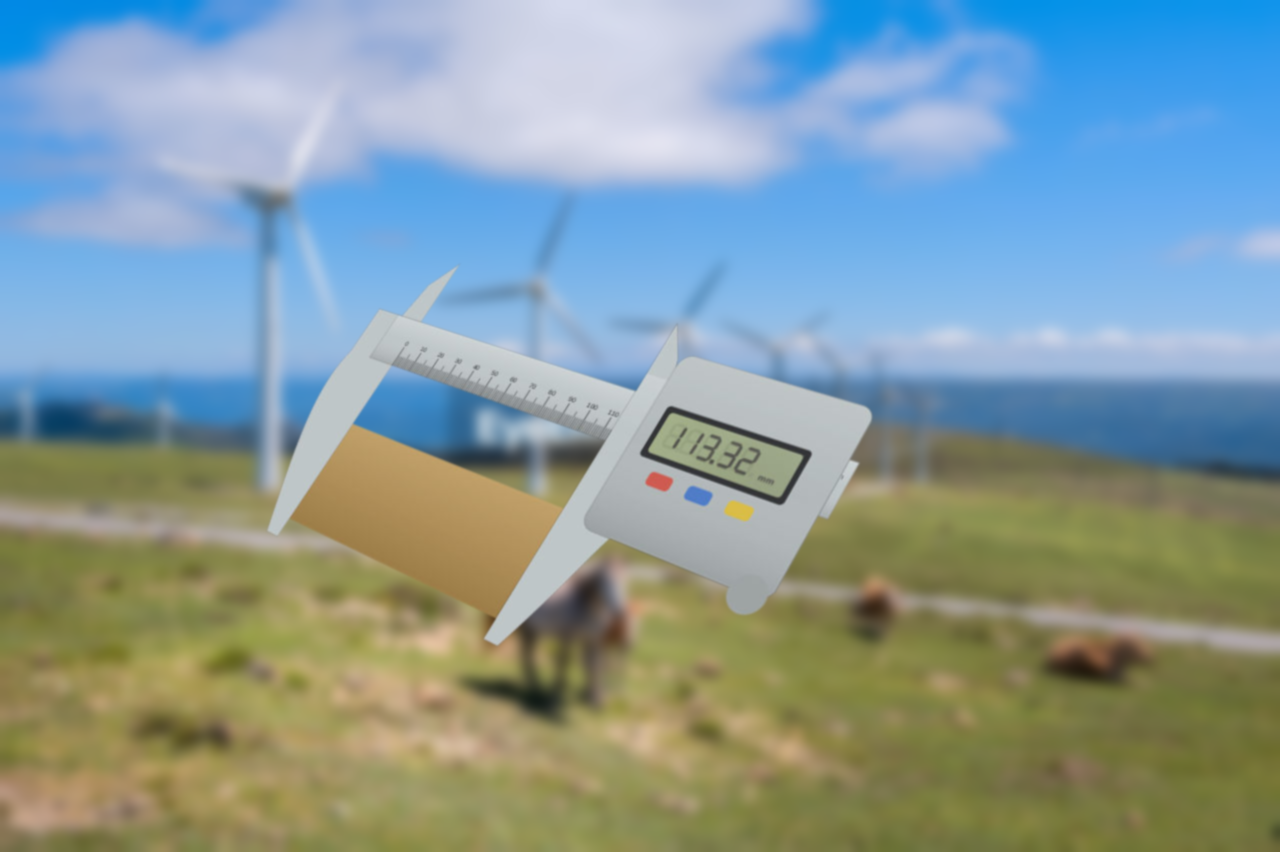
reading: mm 113.32
